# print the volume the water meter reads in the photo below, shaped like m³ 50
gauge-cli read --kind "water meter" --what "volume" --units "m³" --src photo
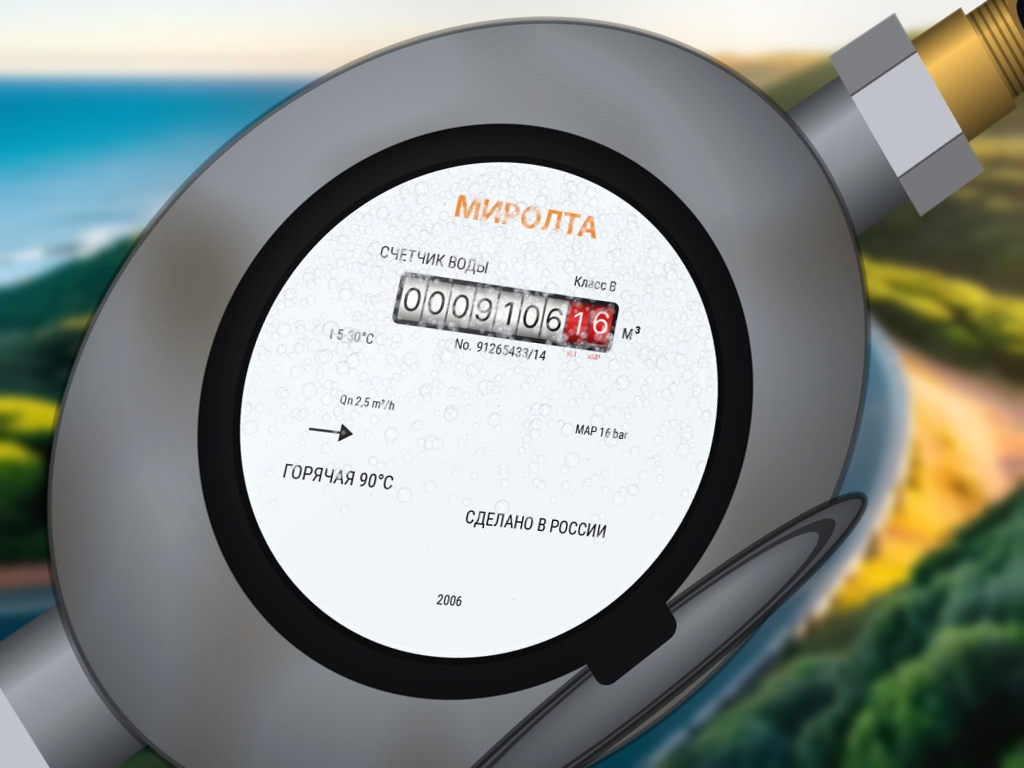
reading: m³ 9106.16
